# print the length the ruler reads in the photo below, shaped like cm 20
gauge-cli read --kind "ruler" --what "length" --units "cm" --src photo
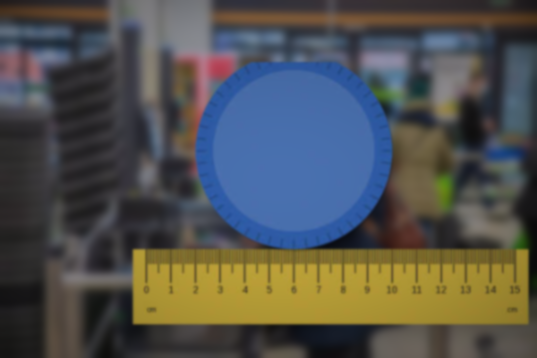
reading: cm 8
